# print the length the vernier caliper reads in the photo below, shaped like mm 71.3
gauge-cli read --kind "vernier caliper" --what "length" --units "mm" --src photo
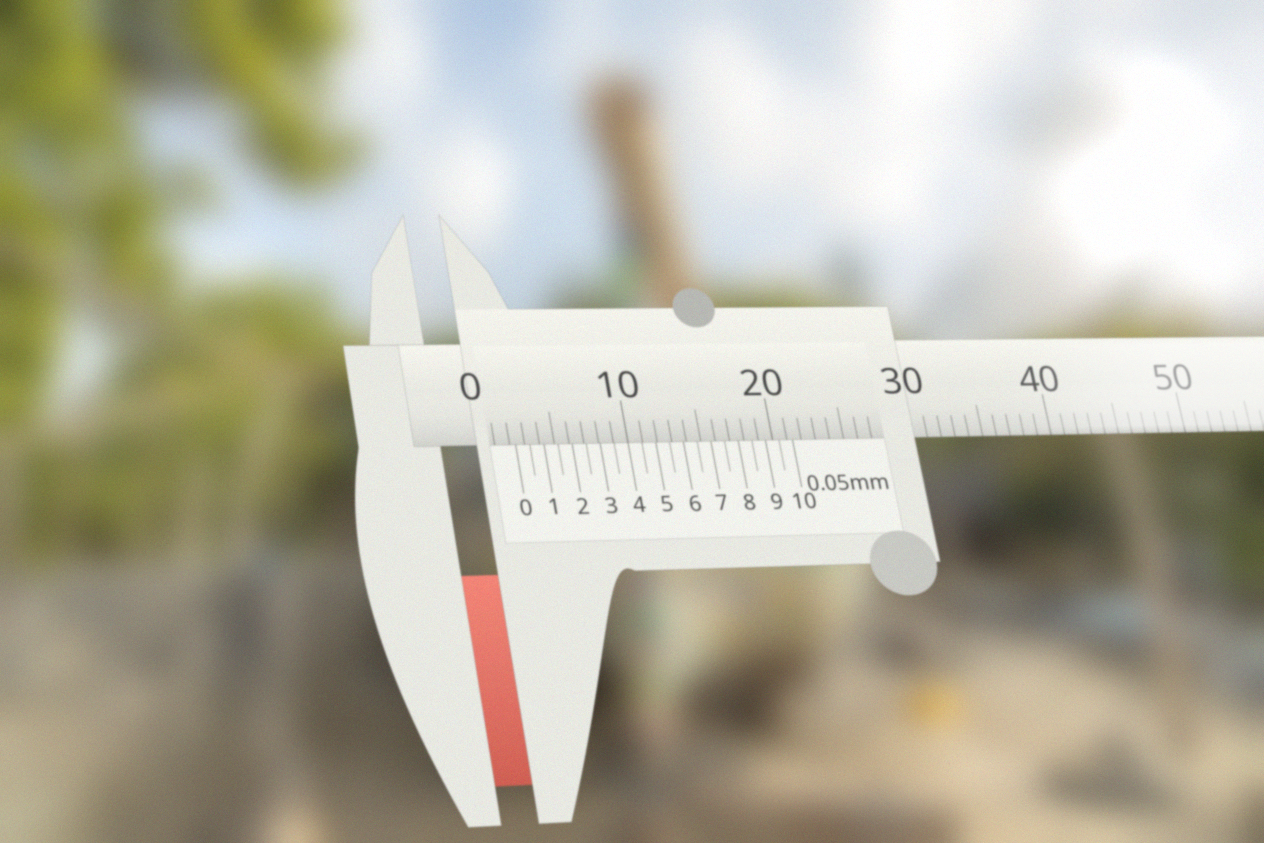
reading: mm 2.4
